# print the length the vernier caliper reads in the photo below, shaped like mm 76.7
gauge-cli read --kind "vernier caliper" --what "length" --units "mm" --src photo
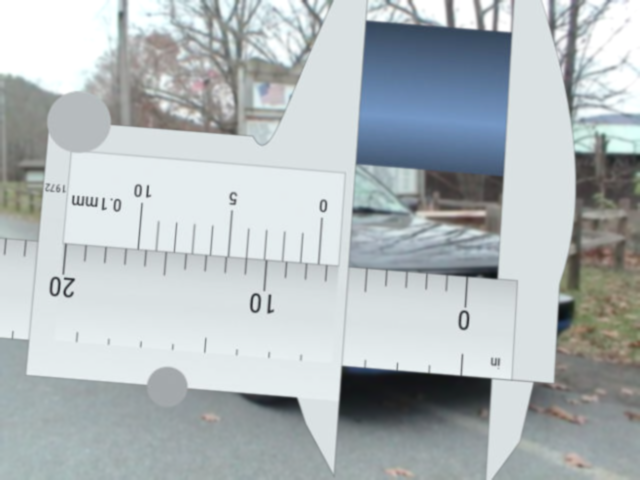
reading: mm 7.4
